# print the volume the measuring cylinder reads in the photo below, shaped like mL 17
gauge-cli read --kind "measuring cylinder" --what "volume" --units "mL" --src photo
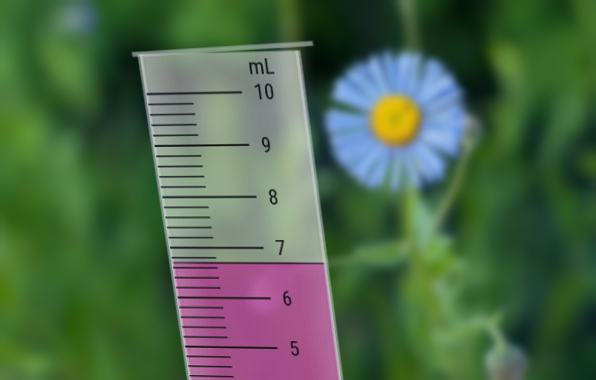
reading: mL 6.7
